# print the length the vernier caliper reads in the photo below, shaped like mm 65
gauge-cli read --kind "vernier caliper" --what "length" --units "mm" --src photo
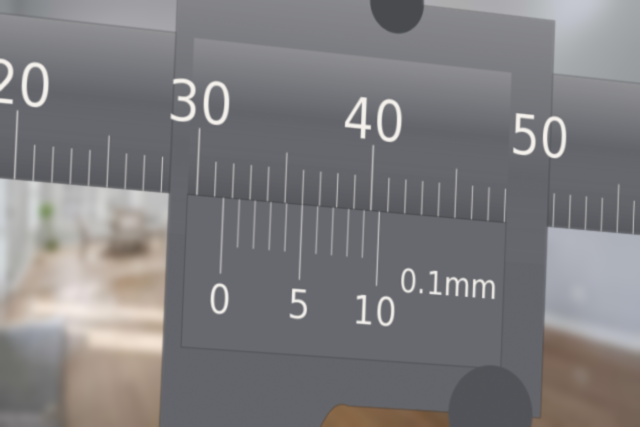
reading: mm 31.5
